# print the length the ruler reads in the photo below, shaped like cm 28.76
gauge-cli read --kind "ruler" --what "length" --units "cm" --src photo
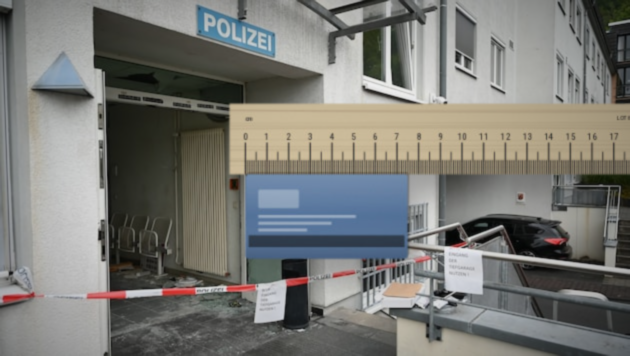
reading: cm 7.5
